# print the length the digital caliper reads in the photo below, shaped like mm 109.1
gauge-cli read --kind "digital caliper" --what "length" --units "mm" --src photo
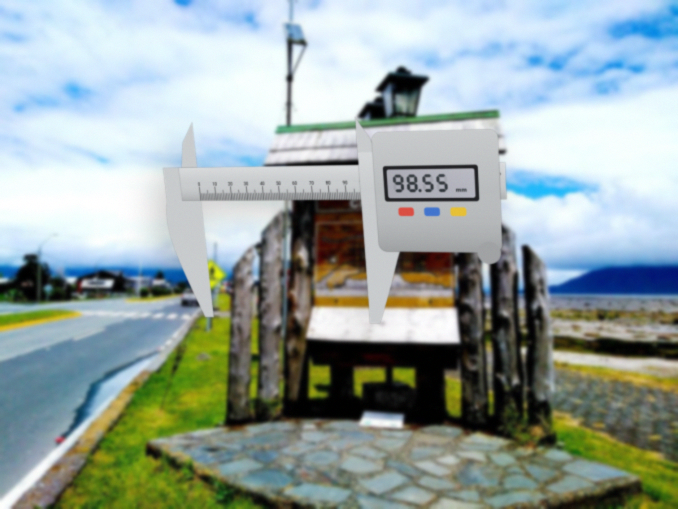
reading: mm 98.55
